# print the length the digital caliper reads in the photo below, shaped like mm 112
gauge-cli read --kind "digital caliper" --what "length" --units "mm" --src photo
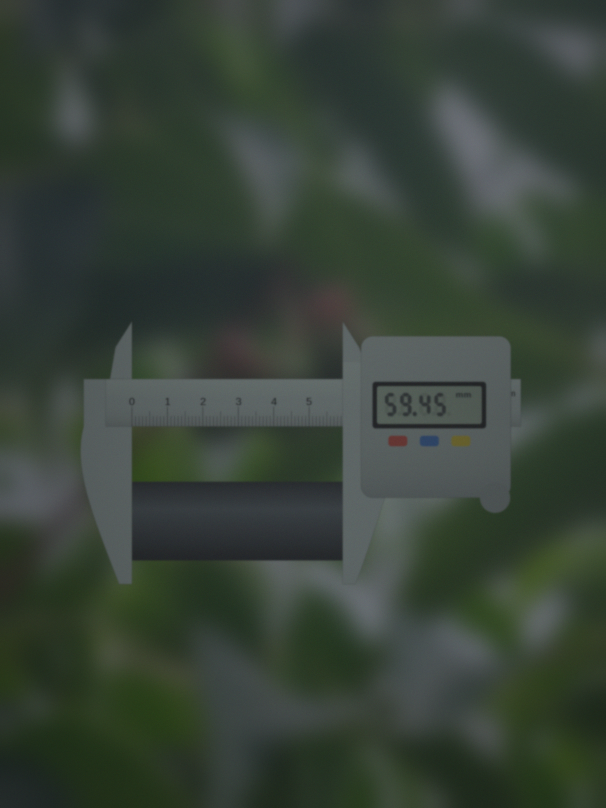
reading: mm 59.45
